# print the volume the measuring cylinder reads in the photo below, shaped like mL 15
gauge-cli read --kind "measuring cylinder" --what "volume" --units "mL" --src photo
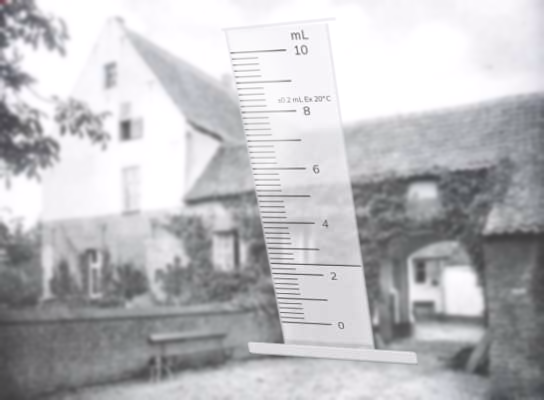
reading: mL 2.4
